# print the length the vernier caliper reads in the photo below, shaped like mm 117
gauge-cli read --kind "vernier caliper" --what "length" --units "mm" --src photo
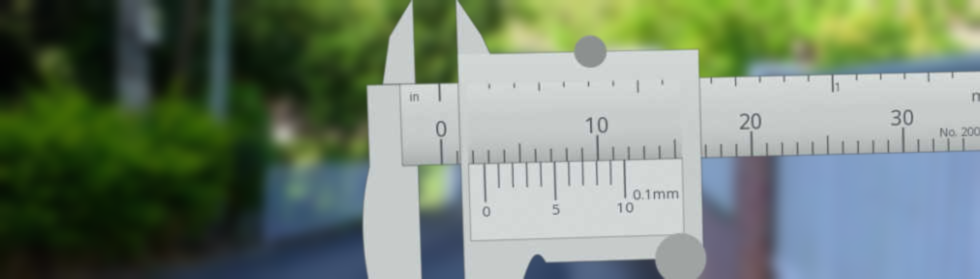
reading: mm 2.7
